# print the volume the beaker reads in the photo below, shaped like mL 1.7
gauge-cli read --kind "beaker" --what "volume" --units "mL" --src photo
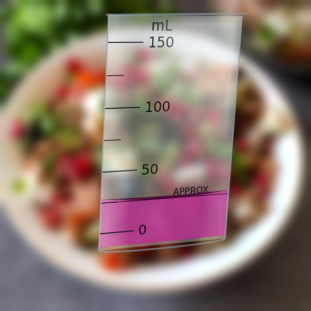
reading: mL 25
